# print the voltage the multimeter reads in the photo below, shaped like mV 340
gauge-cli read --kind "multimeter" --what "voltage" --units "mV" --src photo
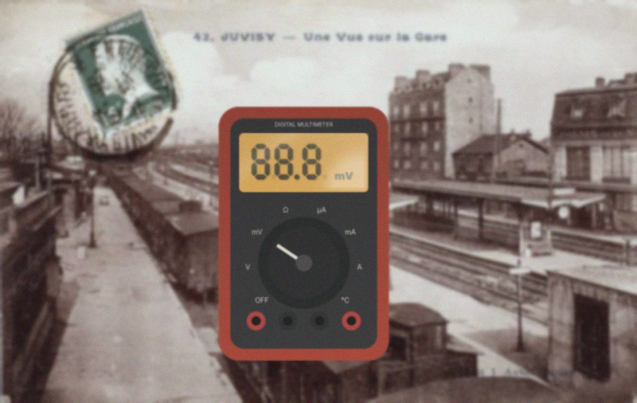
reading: mV 88.8
